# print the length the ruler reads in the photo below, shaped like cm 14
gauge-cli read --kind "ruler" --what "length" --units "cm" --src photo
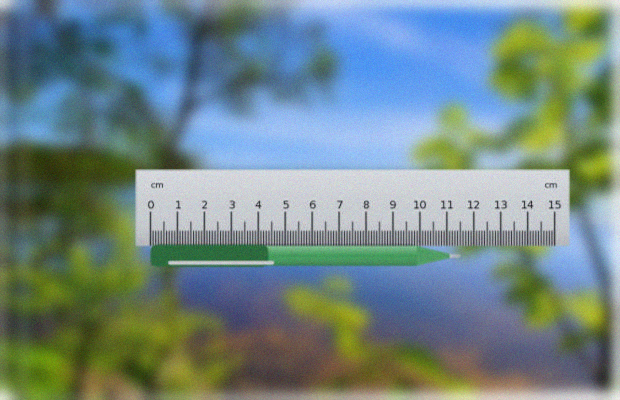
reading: cm 11.5
